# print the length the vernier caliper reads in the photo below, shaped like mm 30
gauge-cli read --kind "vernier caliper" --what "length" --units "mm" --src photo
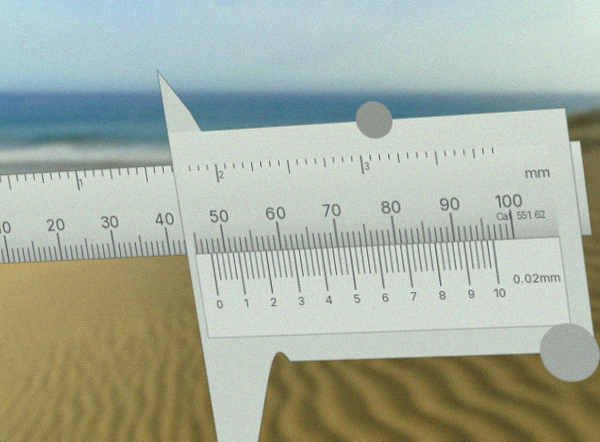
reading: mm 47.5
